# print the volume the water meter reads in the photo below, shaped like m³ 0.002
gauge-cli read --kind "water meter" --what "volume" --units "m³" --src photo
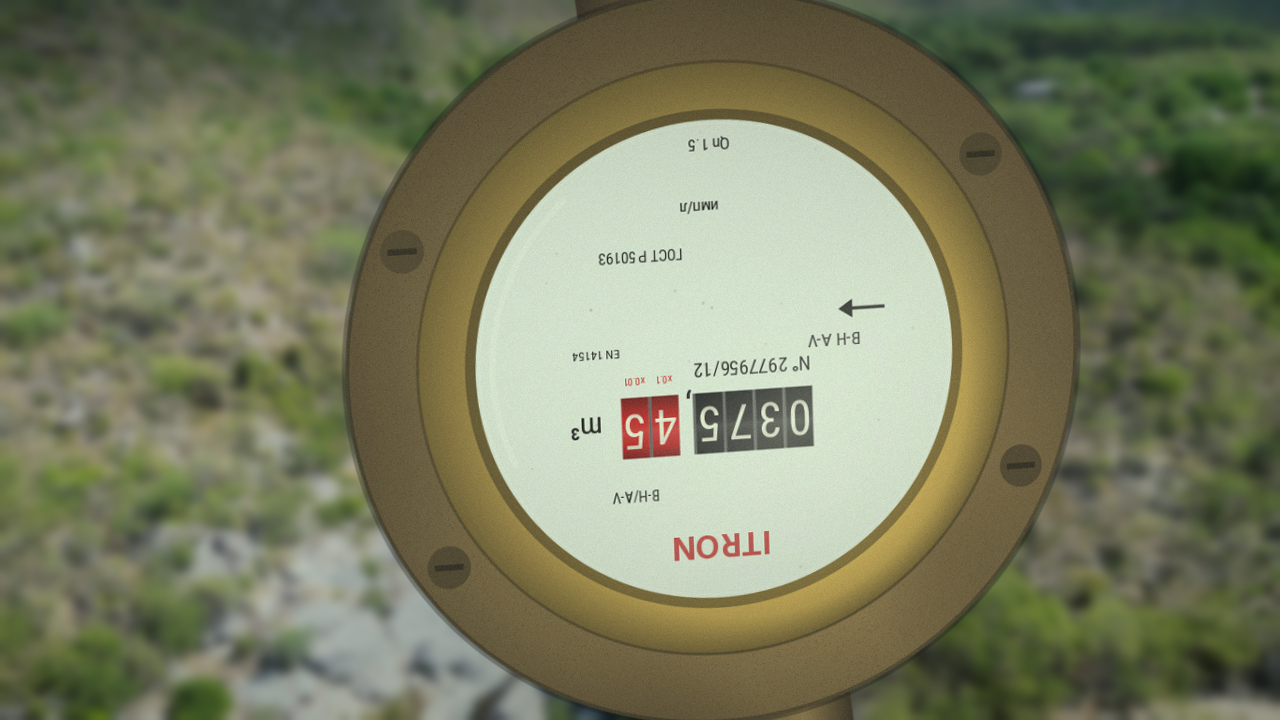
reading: m³ 375.45
